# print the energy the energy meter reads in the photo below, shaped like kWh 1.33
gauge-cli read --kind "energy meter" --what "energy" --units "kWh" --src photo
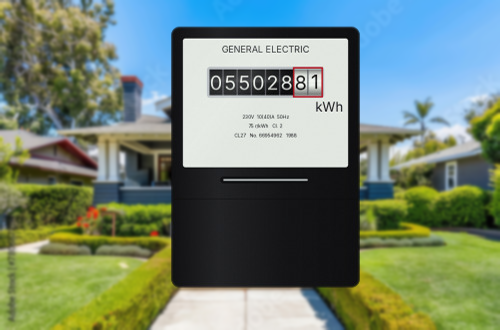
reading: kWh 55028.81
